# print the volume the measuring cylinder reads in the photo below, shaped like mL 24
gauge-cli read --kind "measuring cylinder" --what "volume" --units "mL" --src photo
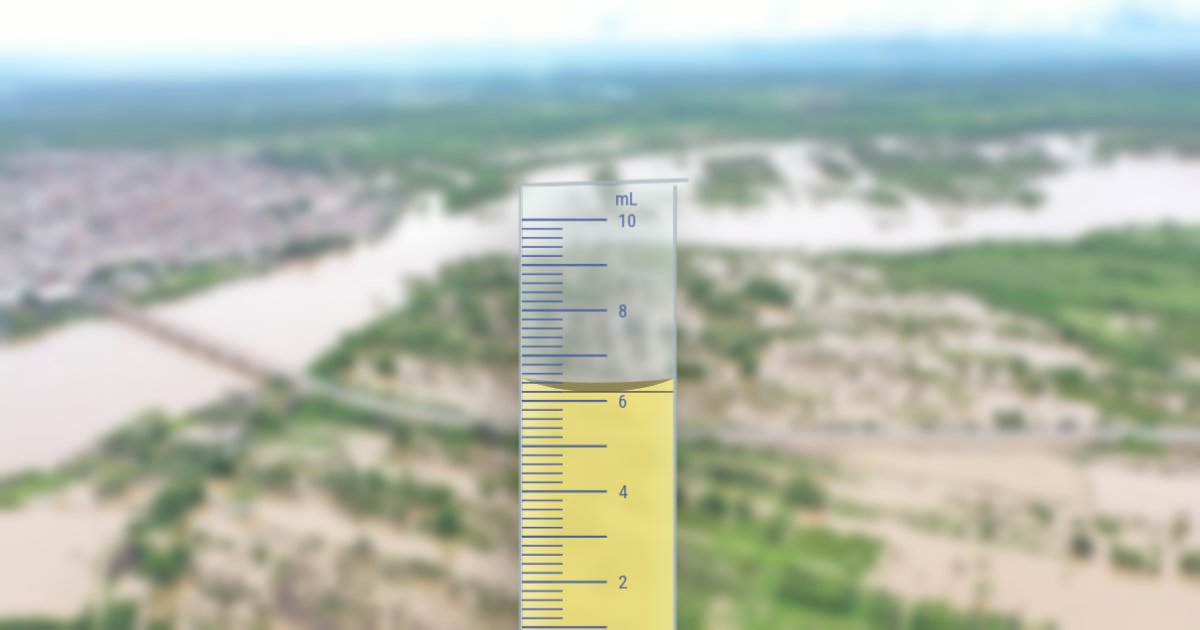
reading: mL 6.2
